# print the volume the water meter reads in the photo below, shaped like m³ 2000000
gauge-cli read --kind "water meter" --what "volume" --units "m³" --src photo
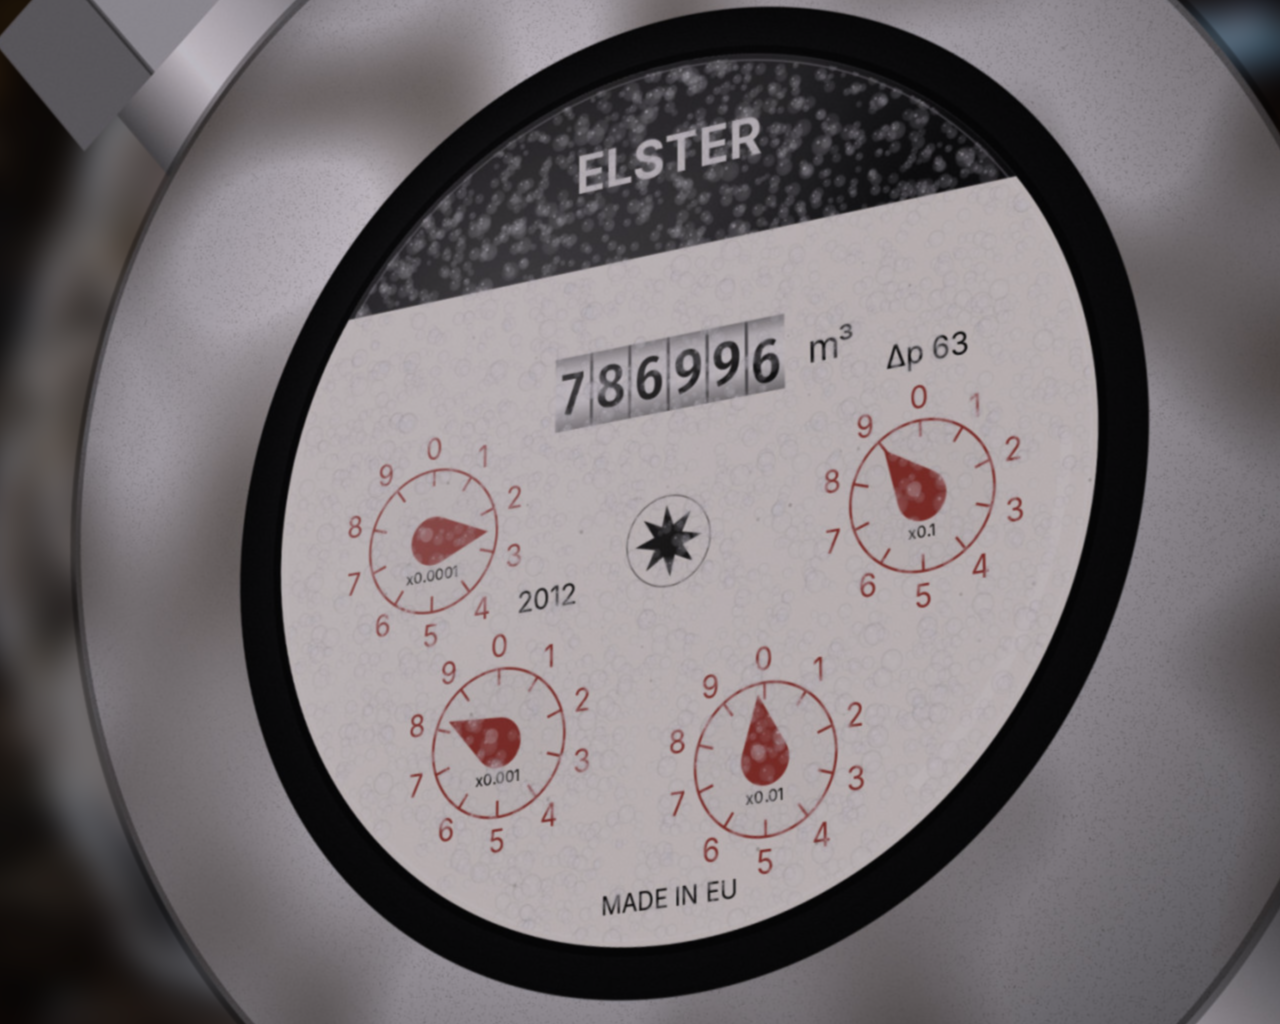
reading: m³ 786995.8982
